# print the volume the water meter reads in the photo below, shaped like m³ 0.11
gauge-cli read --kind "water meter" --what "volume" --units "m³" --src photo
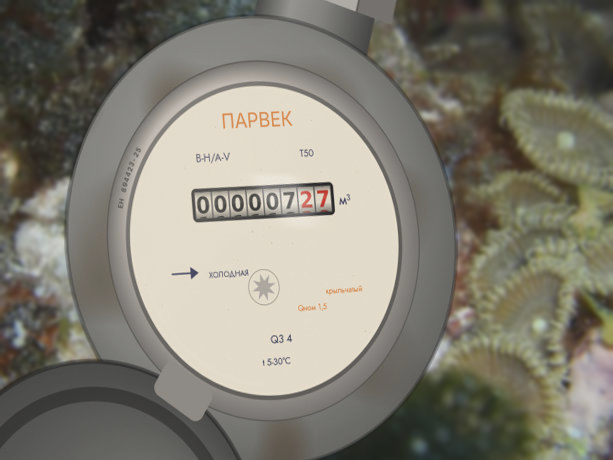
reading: m³ 7.27
